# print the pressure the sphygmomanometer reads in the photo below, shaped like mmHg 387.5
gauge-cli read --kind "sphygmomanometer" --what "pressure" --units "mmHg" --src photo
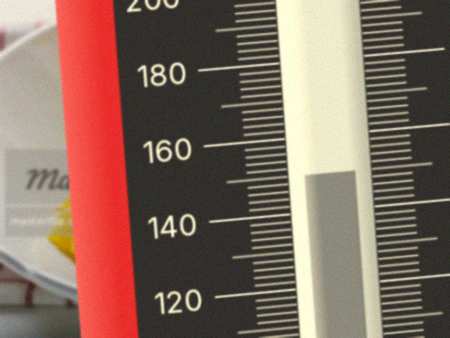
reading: mmHg 150
